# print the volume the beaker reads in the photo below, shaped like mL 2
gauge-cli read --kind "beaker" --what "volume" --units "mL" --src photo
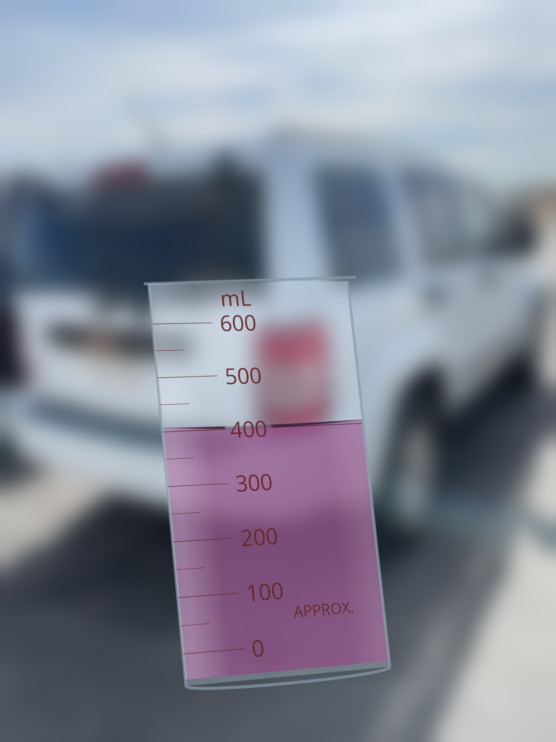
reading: mL 400
